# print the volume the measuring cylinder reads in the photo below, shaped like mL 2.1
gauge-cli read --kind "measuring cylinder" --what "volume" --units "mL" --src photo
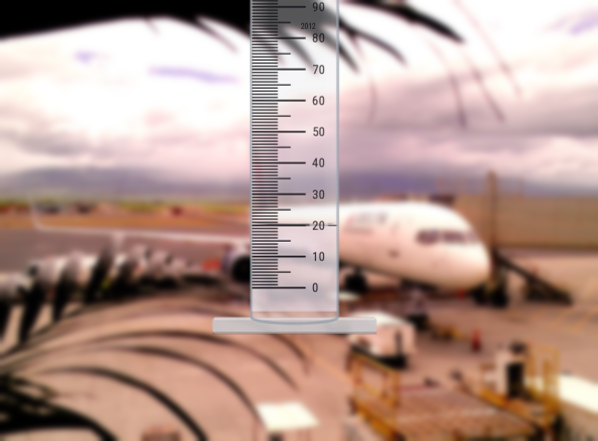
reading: mL 20
